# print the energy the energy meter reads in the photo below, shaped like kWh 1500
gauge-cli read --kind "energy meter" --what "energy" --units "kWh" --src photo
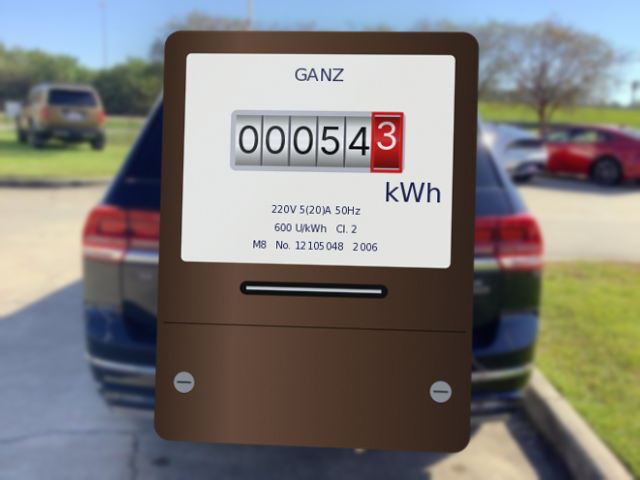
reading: kWh 54.3
